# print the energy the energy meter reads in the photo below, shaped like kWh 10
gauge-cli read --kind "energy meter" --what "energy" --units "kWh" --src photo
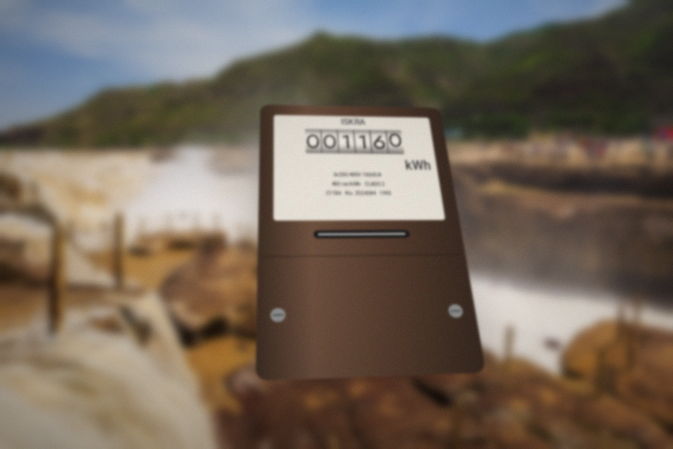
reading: kWh 1160
